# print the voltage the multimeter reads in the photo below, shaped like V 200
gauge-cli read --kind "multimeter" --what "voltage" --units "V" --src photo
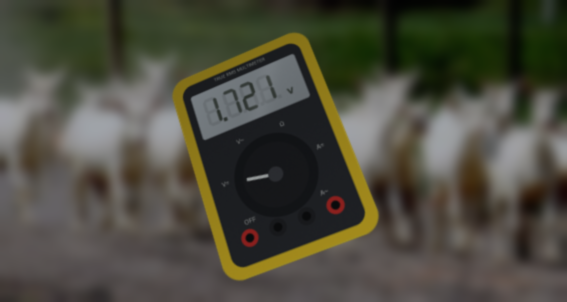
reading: V 1.721
